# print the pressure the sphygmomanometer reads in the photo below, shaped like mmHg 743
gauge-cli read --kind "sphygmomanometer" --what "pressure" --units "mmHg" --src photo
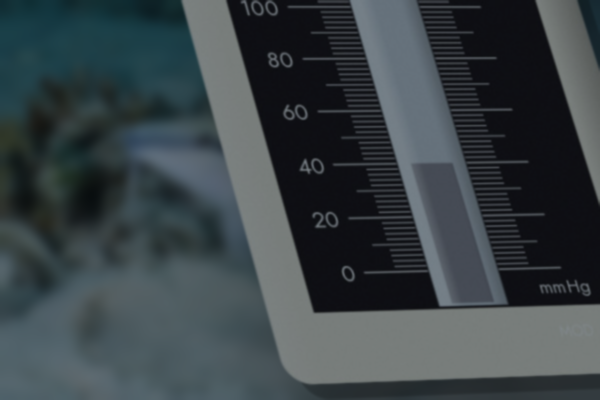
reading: mmHg 40
